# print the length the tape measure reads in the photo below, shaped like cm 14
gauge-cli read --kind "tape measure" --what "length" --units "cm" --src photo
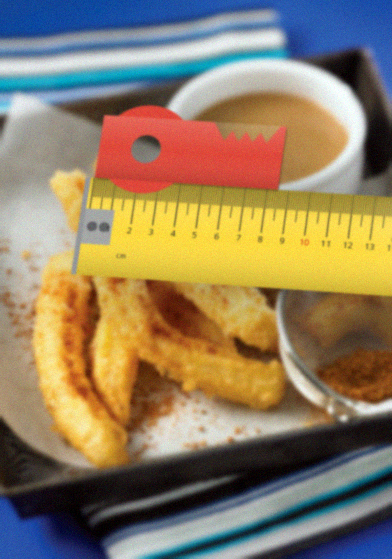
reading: cm 8.5
